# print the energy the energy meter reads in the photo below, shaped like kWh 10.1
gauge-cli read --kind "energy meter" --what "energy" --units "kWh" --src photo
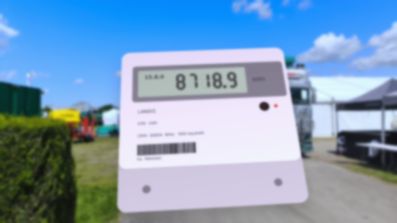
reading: kWh 8718.9
